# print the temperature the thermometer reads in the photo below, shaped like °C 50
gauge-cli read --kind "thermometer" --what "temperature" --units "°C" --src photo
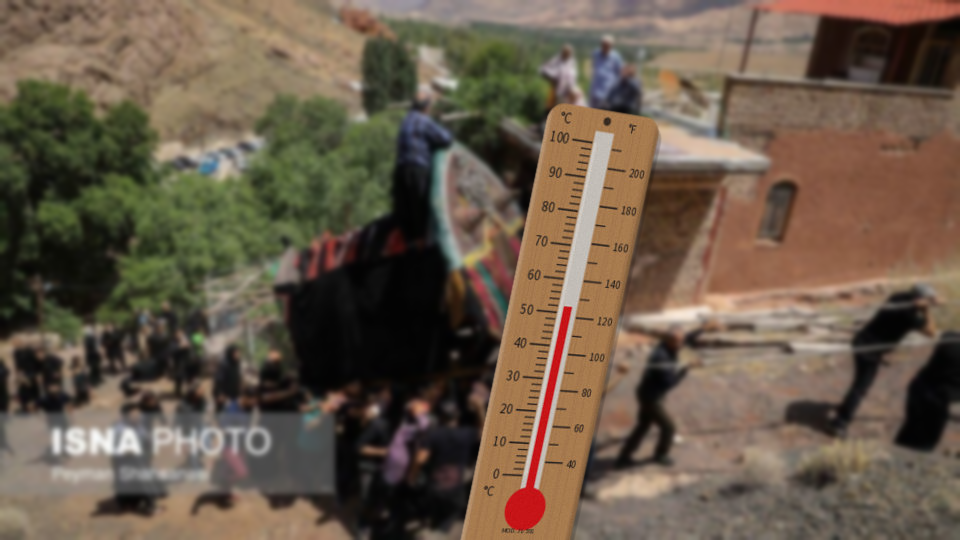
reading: °C 52
